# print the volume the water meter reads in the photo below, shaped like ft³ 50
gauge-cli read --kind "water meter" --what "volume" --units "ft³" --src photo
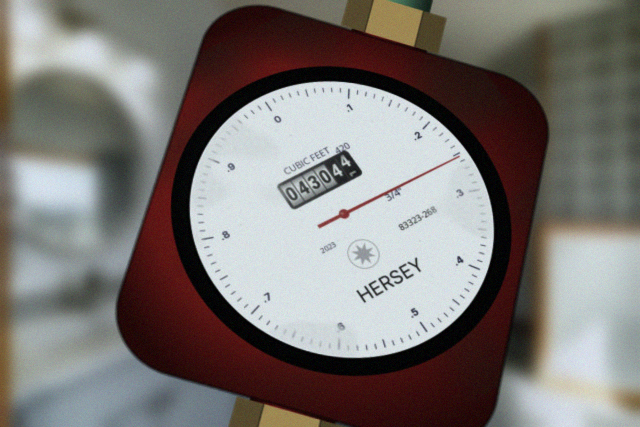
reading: ft³ 43044.25
